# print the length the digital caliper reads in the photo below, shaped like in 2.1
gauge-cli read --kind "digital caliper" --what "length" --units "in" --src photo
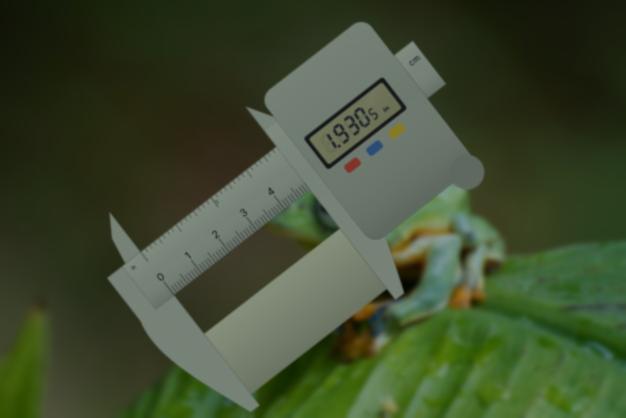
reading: in 1.9305
